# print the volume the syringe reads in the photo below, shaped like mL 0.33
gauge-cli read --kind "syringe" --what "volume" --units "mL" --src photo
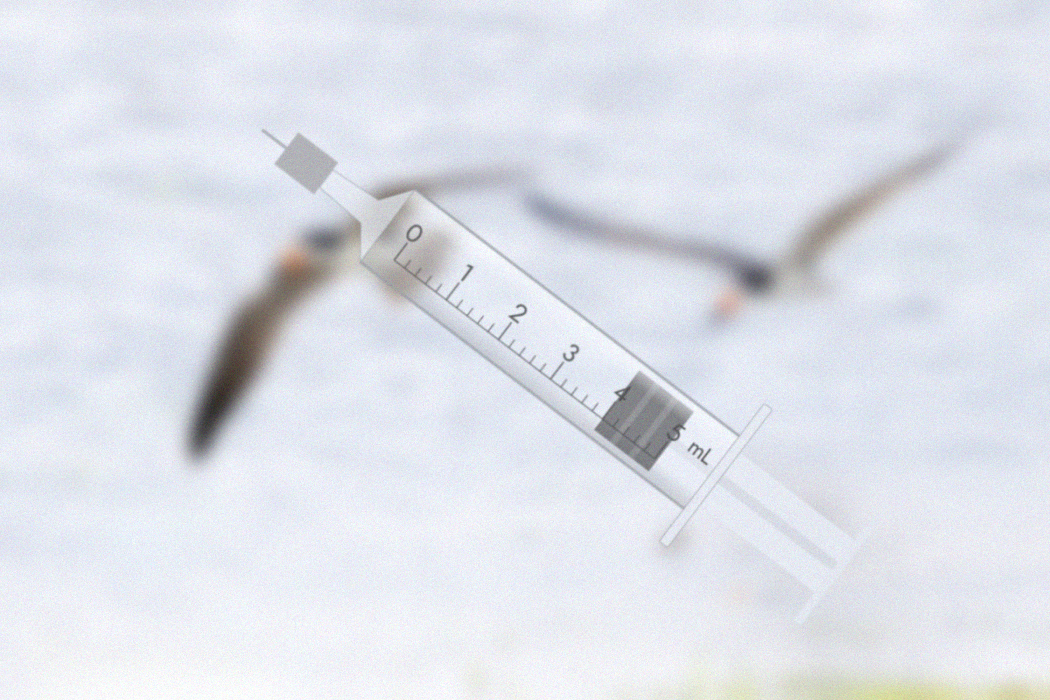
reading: mL 4
